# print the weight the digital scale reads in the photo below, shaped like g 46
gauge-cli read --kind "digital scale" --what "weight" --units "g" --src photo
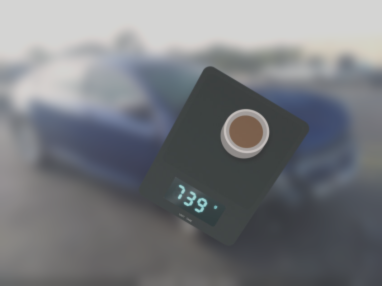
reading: g 739
